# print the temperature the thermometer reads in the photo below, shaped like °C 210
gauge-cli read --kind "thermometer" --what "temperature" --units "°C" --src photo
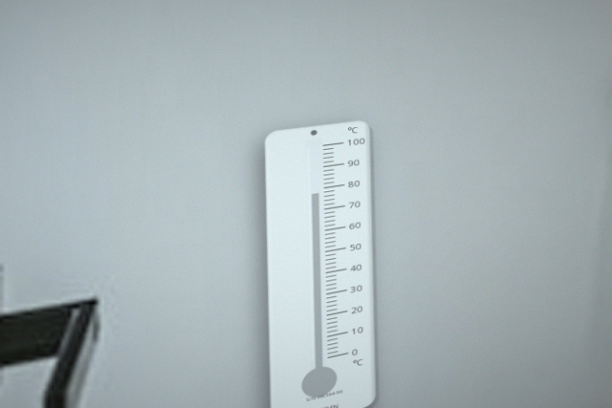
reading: °C 78
